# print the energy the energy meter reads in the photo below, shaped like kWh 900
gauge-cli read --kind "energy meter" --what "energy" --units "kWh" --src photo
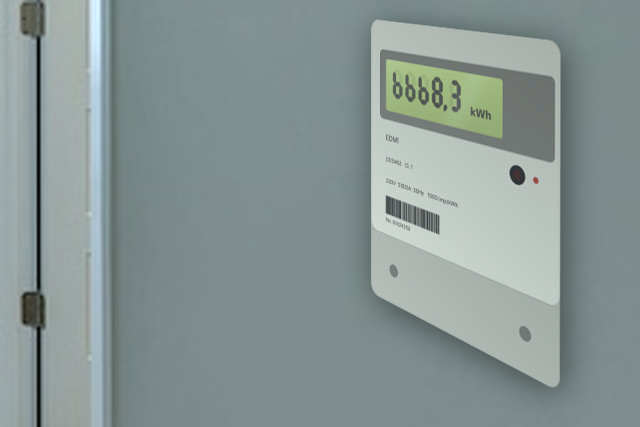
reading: kWh 6668.3
